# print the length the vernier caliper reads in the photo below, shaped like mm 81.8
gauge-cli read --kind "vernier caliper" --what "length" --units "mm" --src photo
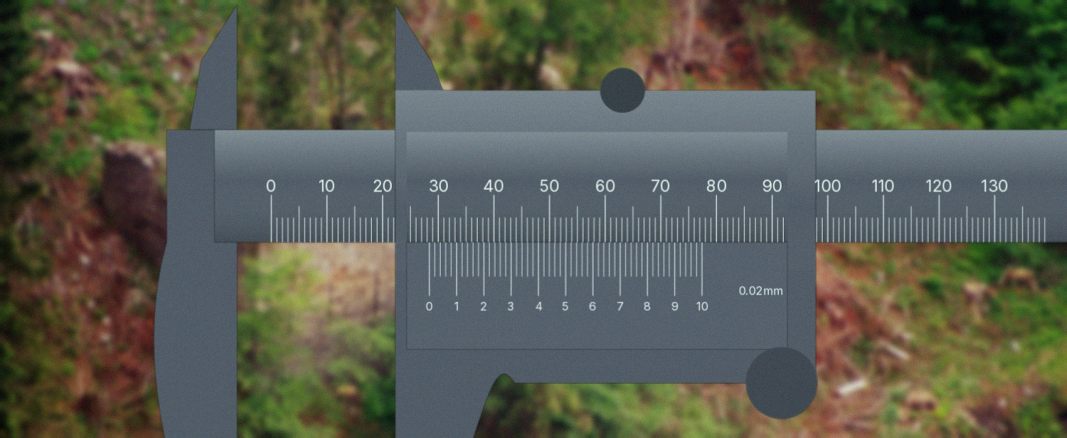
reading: mm 28.4
